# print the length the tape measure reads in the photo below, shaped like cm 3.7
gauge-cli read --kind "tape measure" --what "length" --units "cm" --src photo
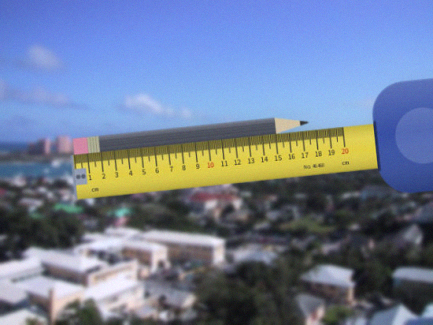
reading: cm 17.5
